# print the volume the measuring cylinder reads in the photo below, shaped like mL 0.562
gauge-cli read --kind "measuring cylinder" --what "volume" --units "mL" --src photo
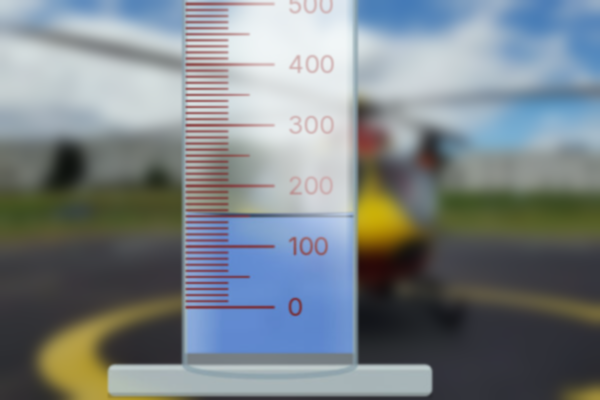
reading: mL 150
